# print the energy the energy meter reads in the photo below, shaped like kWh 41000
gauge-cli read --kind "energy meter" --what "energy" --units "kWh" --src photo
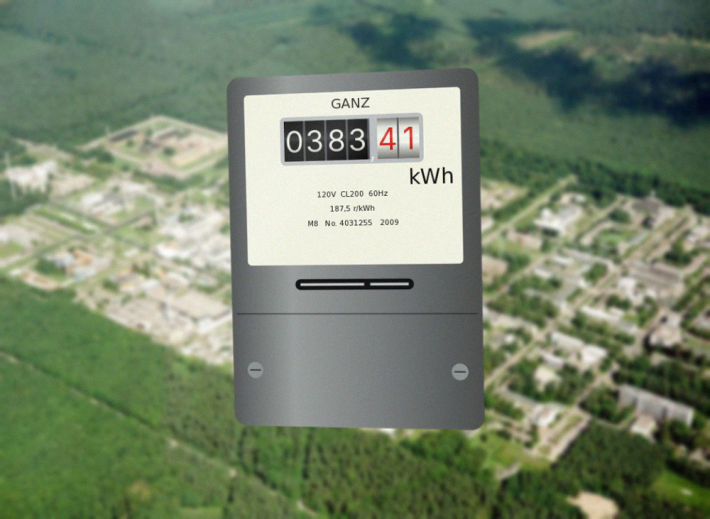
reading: kWh 383.41
